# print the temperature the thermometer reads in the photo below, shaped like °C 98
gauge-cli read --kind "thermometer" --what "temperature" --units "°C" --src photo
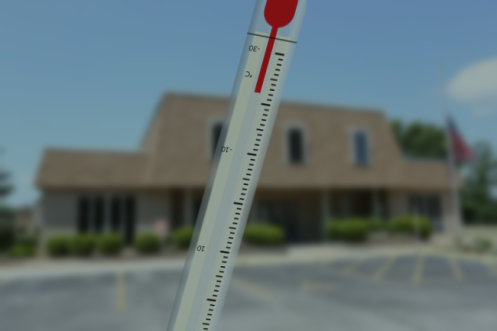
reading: °C -22
